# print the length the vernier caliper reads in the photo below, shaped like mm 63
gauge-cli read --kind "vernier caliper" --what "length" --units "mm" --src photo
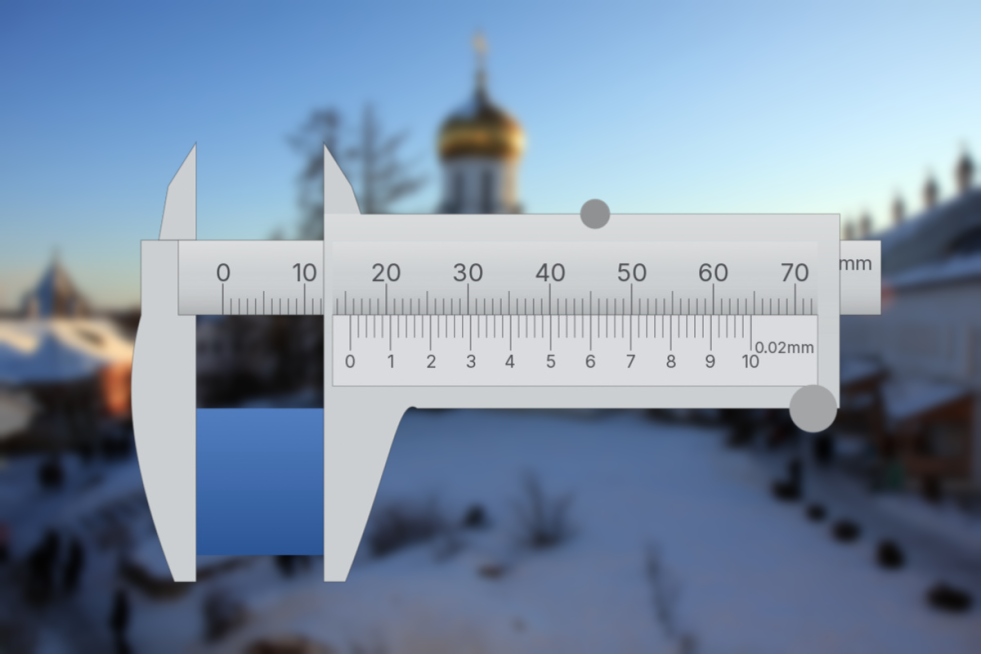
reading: mm 15.6
